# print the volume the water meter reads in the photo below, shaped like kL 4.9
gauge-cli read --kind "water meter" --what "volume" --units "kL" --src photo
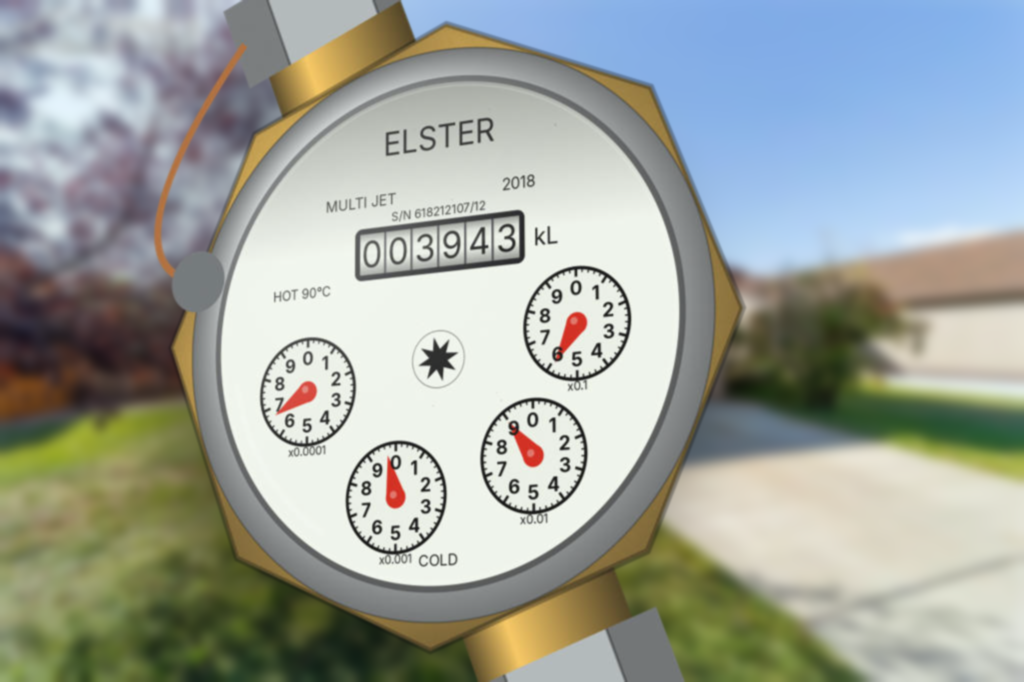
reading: kL 3943.5896
